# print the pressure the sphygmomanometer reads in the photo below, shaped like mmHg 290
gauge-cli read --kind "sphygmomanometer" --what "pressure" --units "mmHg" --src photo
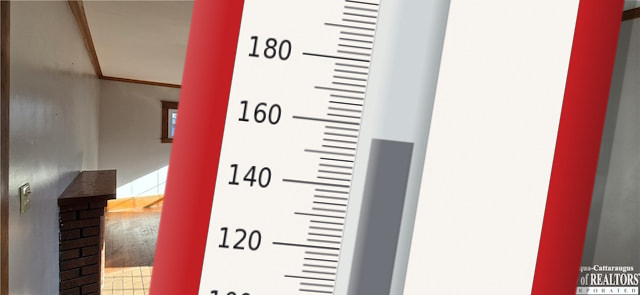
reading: mmHg 156
